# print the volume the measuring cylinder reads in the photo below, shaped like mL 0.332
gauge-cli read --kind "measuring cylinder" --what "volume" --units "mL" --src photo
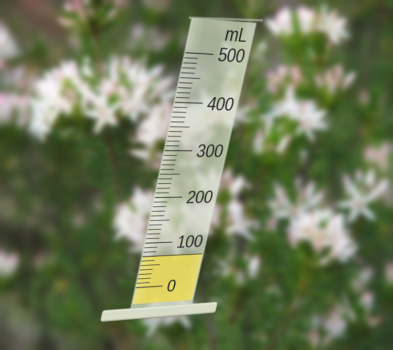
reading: mL 70
